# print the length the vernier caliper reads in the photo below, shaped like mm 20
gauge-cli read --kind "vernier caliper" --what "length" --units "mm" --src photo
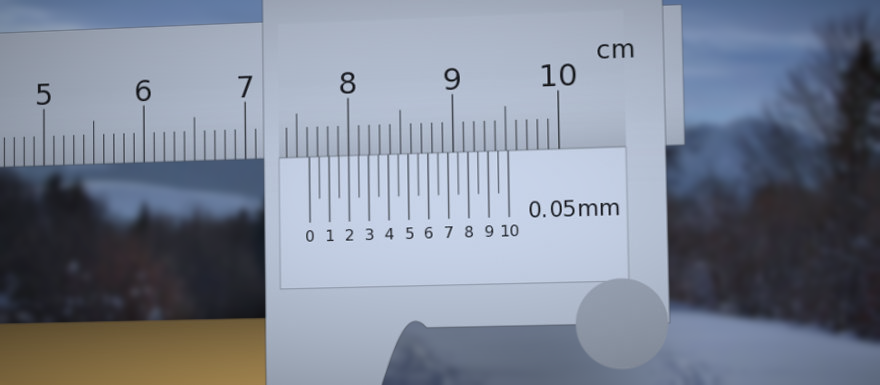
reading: mm 76.2
